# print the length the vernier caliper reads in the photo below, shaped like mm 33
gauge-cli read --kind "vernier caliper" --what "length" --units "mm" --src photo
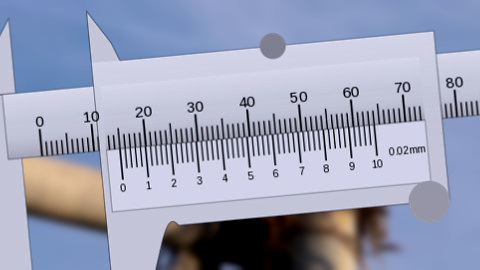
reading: mm 15.0
